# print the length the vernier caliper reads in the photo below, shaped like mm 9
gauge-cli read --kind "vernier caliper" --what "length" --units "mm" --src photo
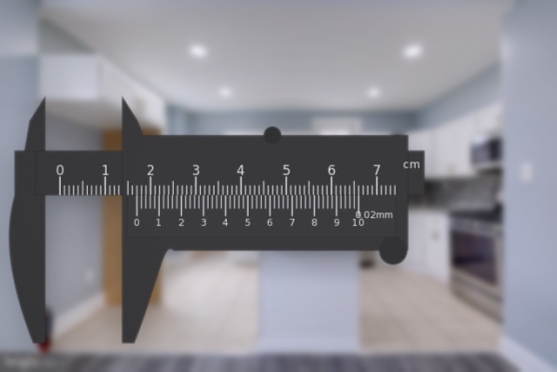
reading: mm 17.0
